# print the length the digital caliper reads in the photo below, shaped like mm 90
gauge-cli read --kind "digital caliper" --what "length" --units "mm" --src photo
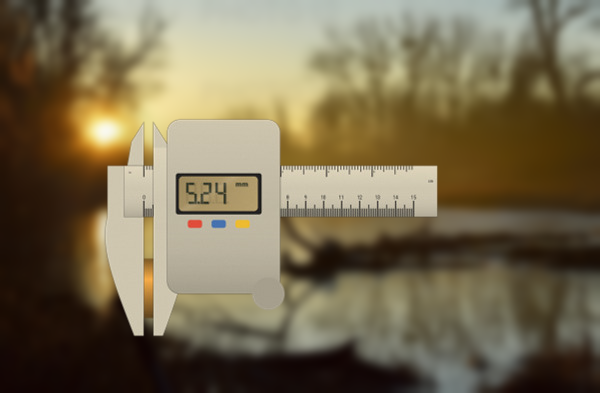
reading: mm 5.24
